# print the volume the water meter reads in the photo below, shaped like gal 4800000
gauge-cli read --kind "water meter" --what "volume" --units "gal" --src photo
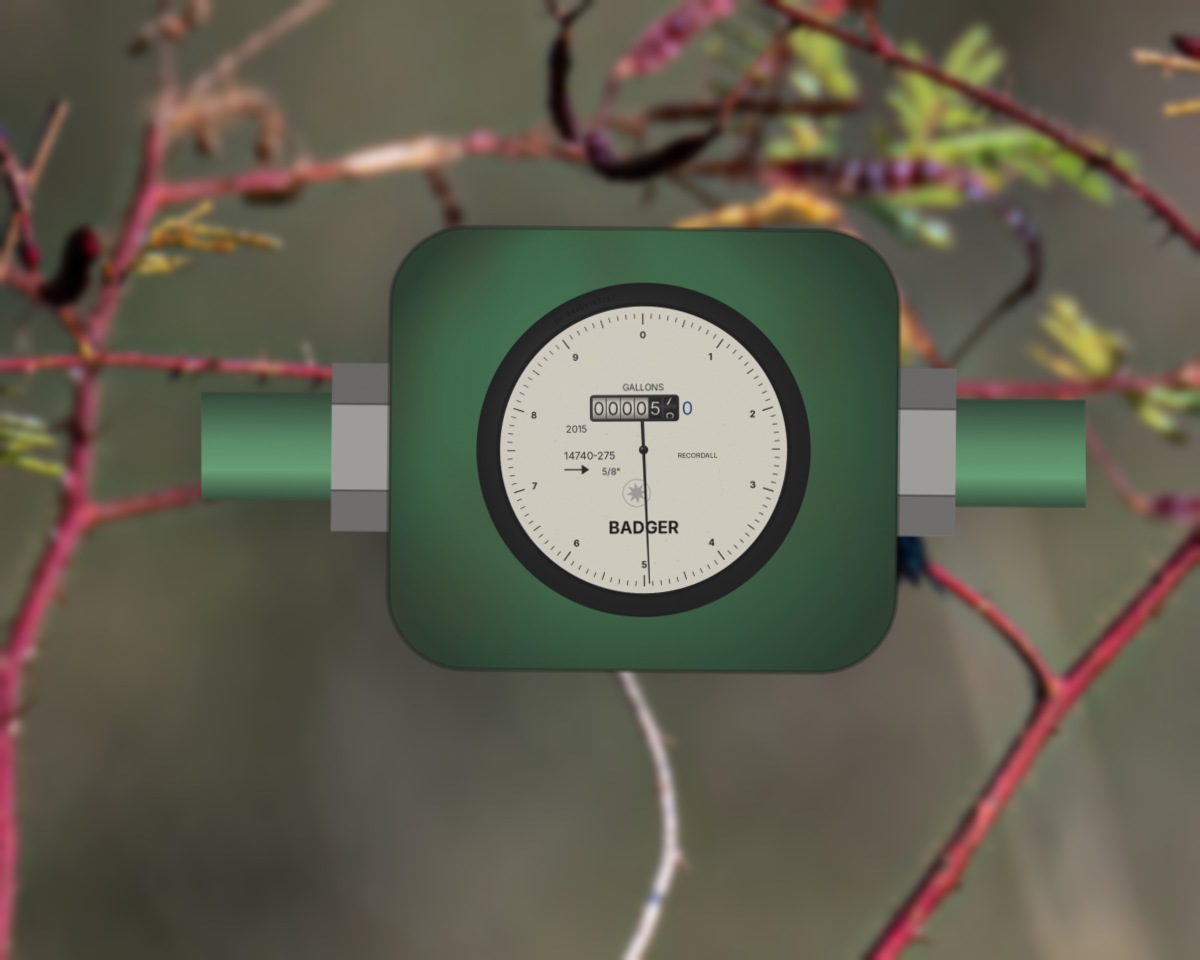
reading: gal 574.9
